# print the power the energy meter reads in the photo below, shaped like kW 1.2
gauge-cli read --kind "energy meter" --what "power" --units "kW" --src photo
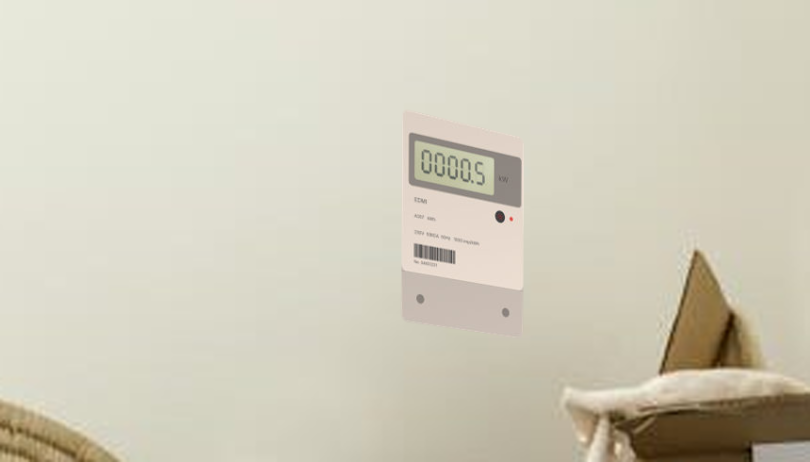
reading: kW 0.5
